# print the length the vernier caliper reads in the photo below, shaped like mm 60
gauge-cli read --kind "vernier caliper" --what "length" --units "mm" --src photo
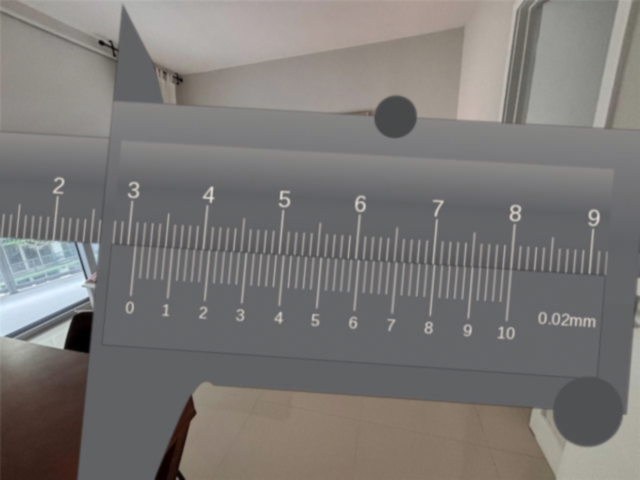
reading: mm 31.0
